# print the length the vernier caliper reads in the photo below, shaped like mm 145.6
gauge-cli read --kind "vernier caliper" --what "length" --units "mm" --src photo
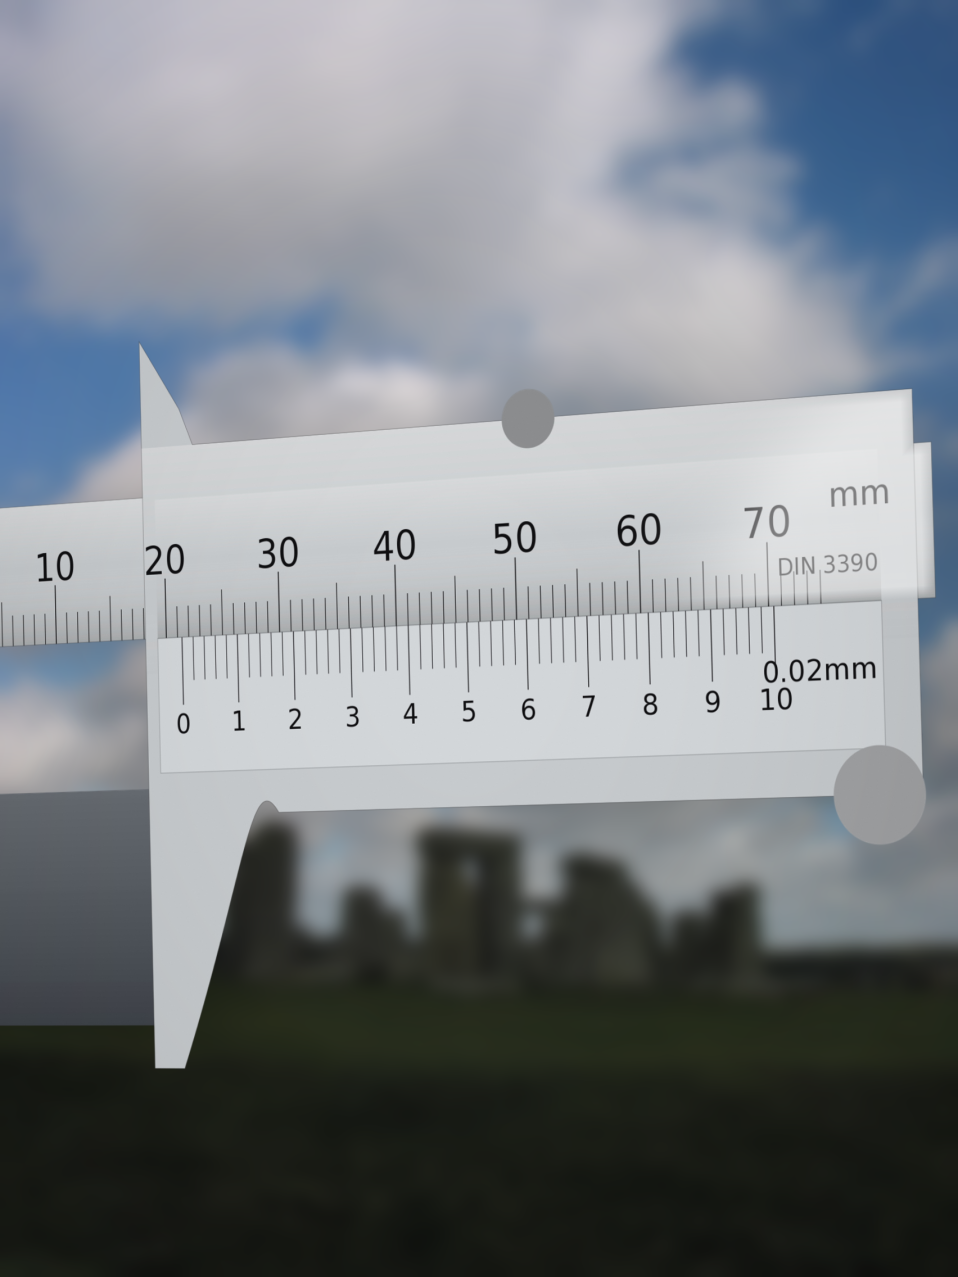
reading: mm 21.4
